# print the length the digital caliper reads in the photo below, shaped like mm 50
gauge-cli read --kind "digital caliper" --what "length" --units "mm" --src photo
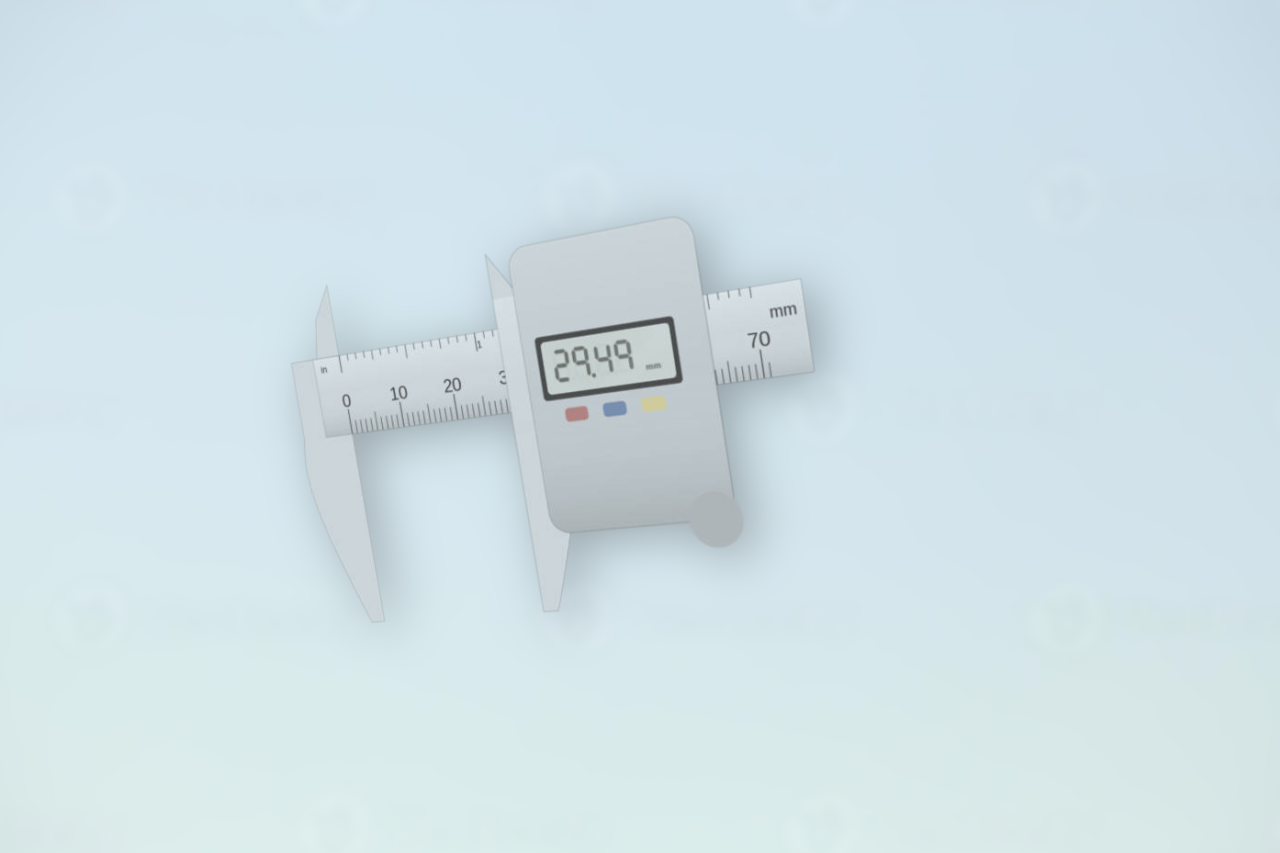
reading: mm 29.49
